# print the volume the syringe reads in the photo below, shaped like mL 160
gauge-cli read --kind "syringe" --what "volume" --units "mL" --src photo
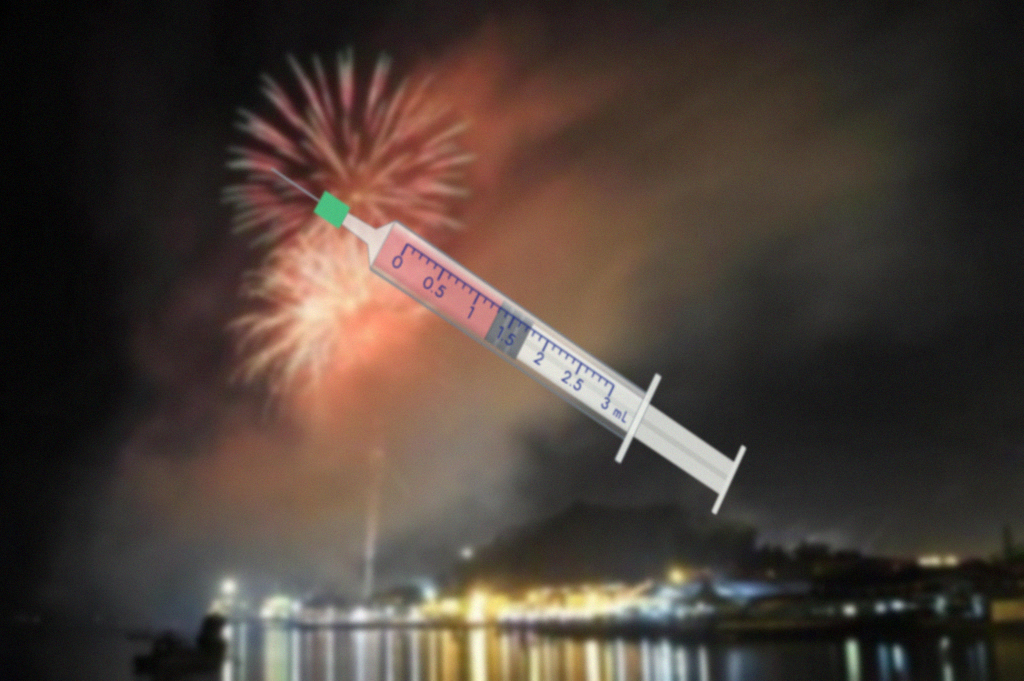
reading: mL 1.3
